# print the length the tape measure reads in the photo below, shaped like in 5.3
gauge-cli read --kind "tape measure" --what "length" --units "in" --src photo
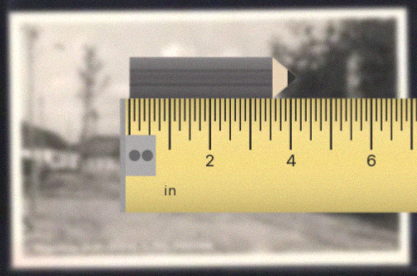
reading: in 4.125
